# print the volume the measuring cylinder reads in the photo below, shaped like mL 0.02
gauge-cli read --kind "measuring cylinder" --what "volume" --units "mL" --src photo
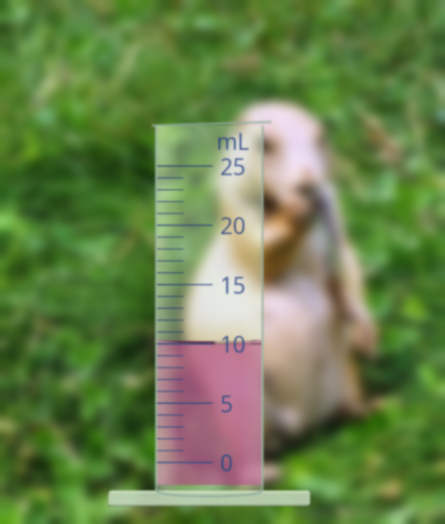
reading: mL 10
